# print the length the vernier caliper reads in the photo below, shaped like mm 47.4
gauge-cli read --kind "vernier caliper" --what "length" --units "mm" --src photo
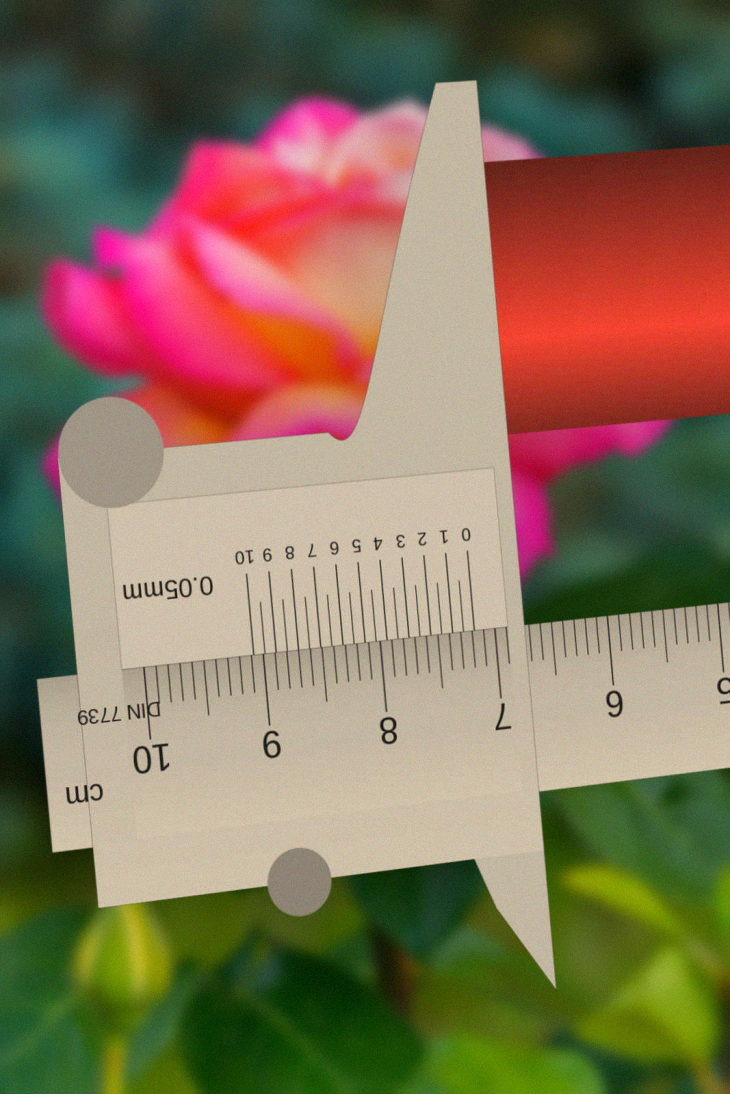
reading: mm 71.8
